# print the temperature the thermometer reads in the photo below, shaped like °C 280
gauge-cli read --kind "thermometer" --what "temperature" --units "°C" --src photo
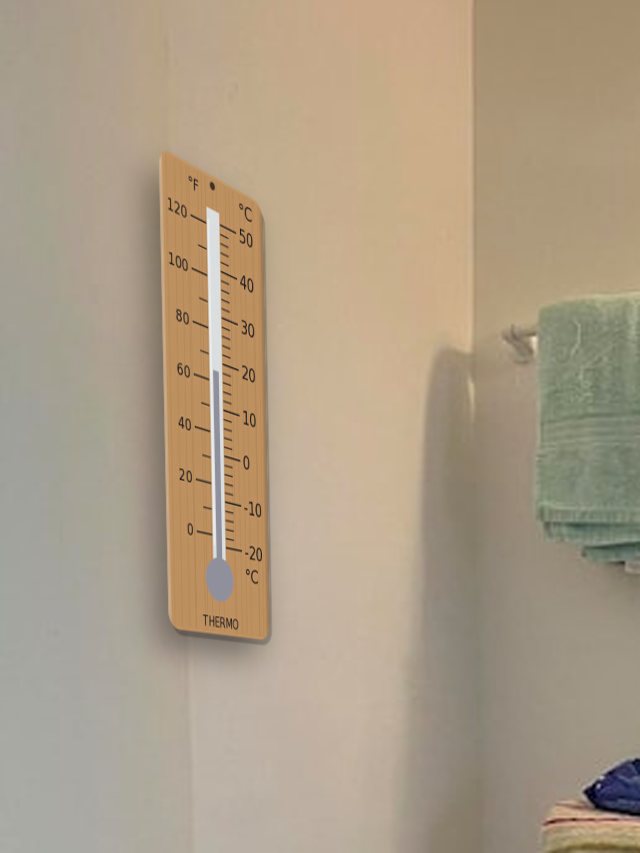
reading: °C 18
